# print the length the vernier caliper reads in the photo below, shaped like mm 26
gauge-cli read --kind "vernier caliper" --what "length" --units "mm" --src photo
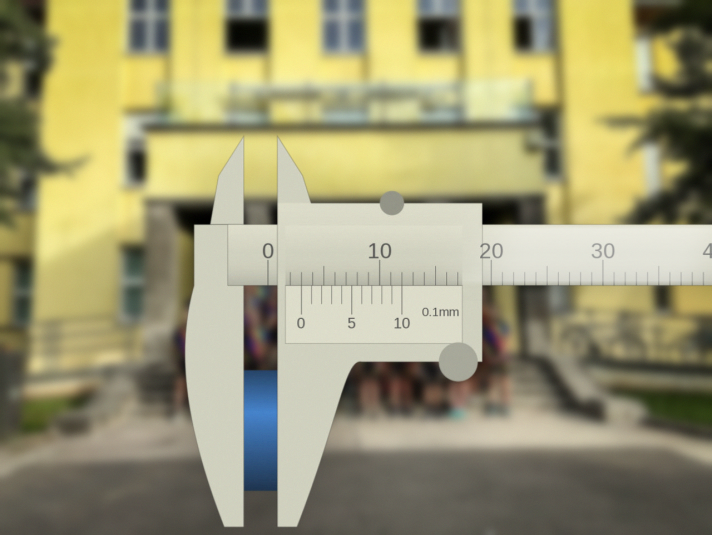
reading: mm 3.0
